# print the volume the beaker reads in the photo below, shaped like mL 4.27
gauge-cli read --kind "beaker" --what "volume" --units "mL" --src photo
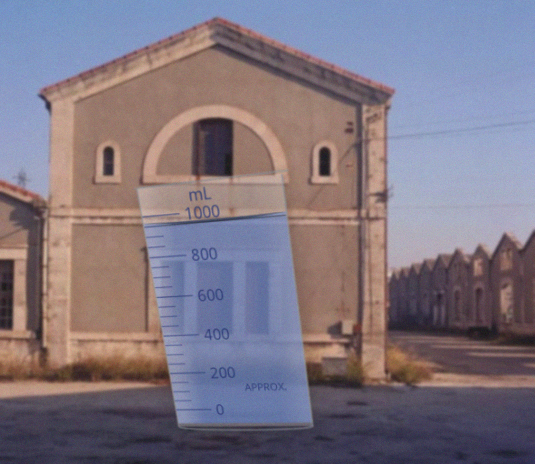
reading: mL 950
